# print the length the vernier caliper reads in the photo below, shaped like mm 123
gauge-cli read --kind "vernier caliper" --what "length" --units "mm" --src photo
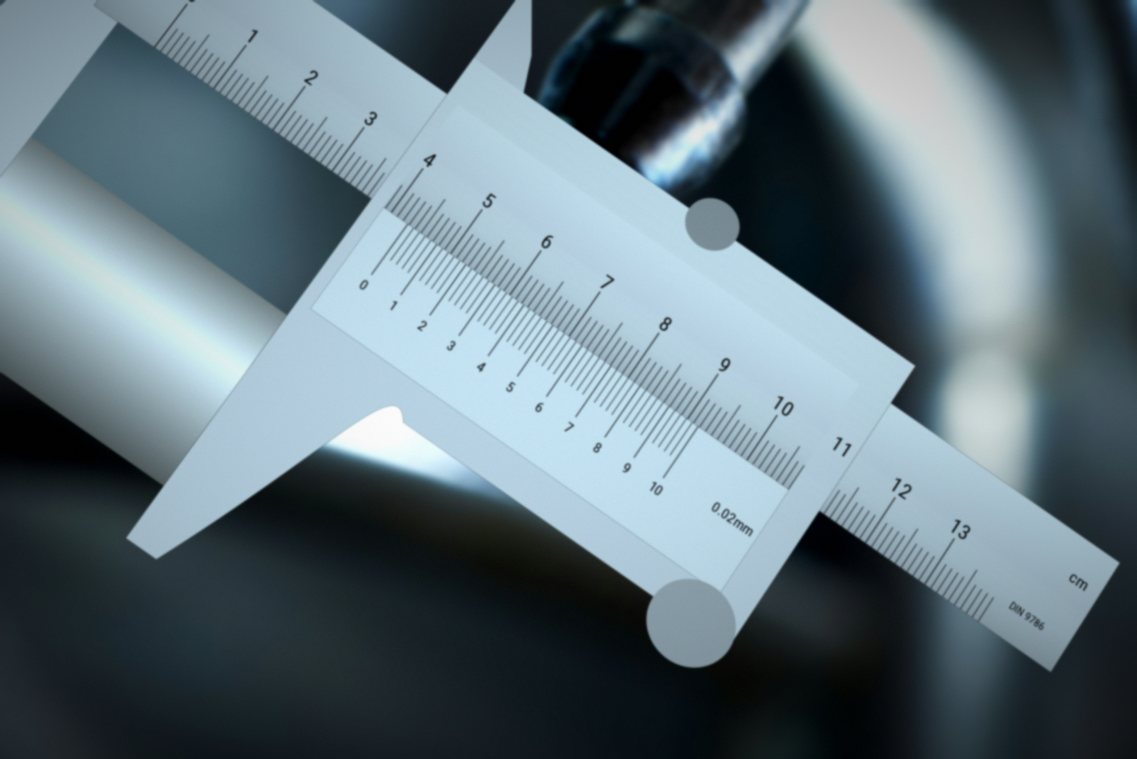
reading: mm 42.8
